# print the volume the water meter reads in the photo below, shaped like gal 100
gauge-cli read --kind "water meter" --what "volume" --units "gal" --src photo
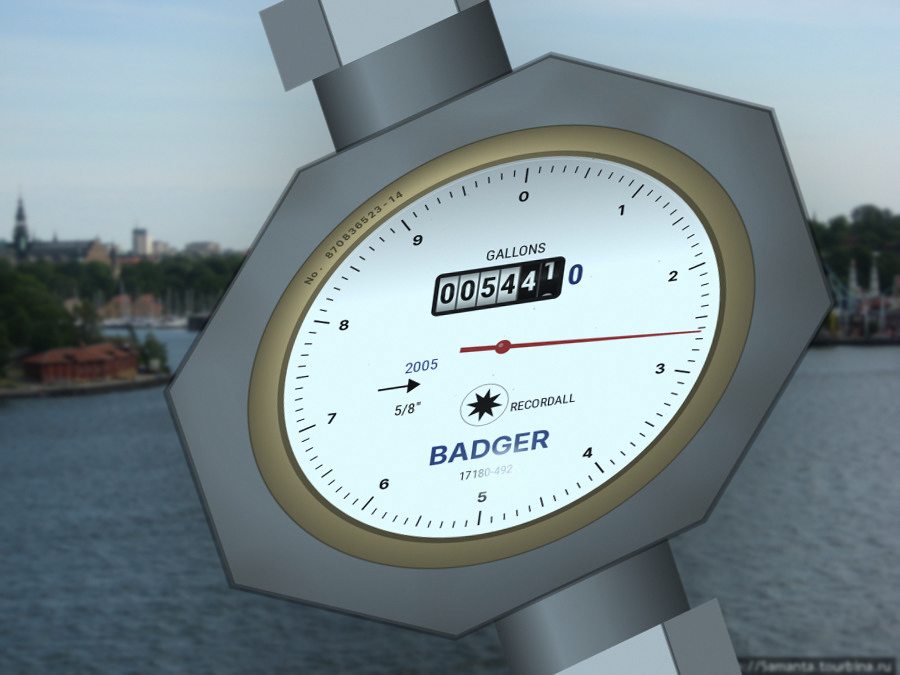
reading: gal 54412.6
